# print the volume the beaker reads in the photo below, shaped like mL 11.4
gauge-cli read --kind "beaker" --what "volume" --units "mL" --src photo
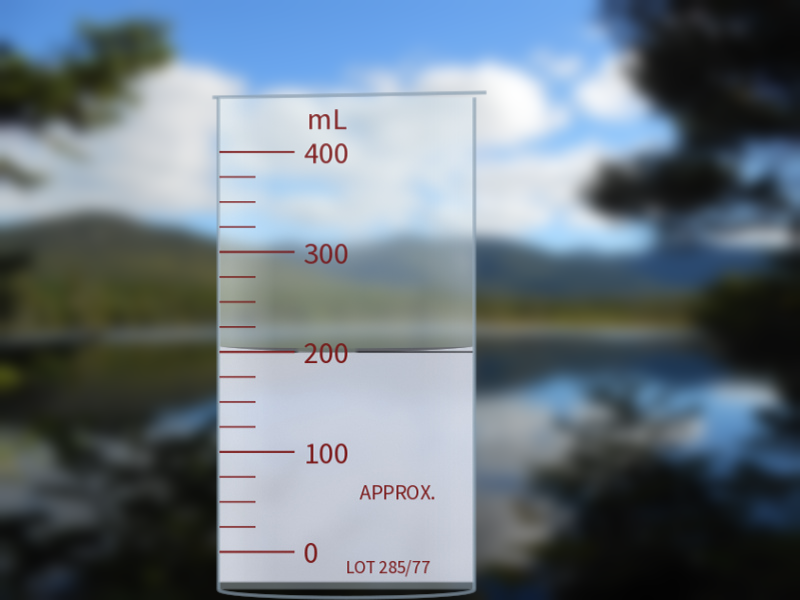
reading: mL 200
